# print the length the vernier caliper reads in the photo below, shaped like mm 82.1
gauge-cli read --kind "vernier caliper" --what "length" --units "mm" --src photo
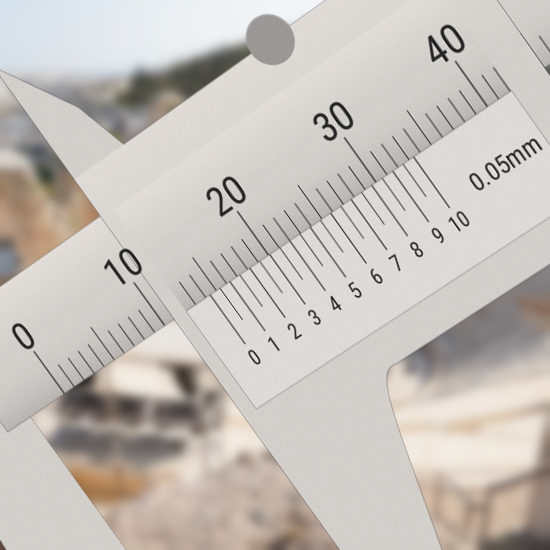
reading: mm 14.4
